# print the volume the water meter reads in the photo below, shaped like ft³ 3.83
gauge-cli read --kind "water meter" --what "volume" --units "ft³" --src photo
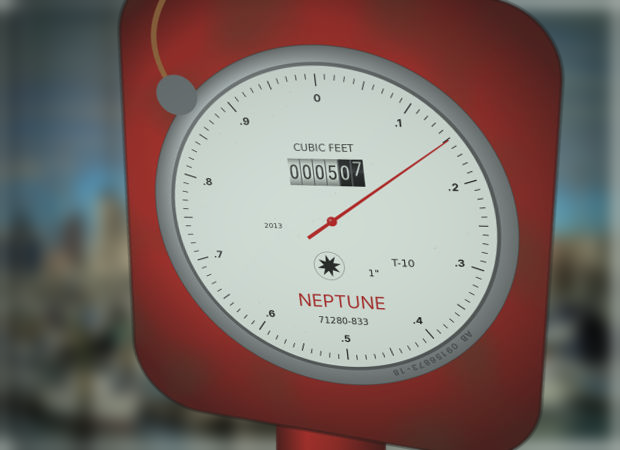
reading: ft³ 507.15
